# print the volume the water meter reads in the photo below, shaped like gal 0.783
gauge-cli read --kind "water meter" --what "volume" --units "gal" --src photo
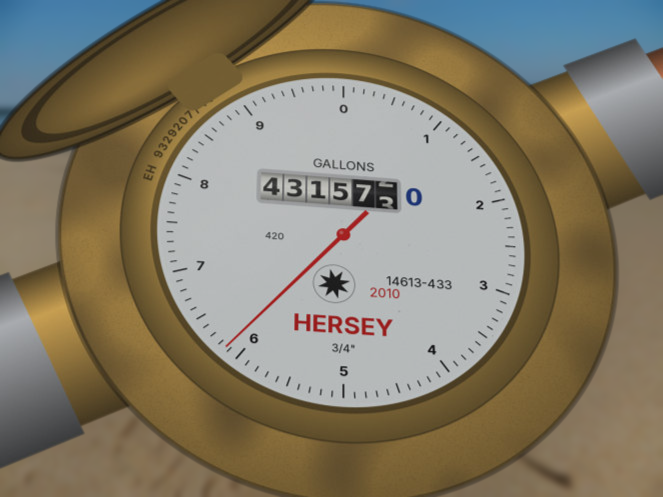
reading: gal 4315726.1
